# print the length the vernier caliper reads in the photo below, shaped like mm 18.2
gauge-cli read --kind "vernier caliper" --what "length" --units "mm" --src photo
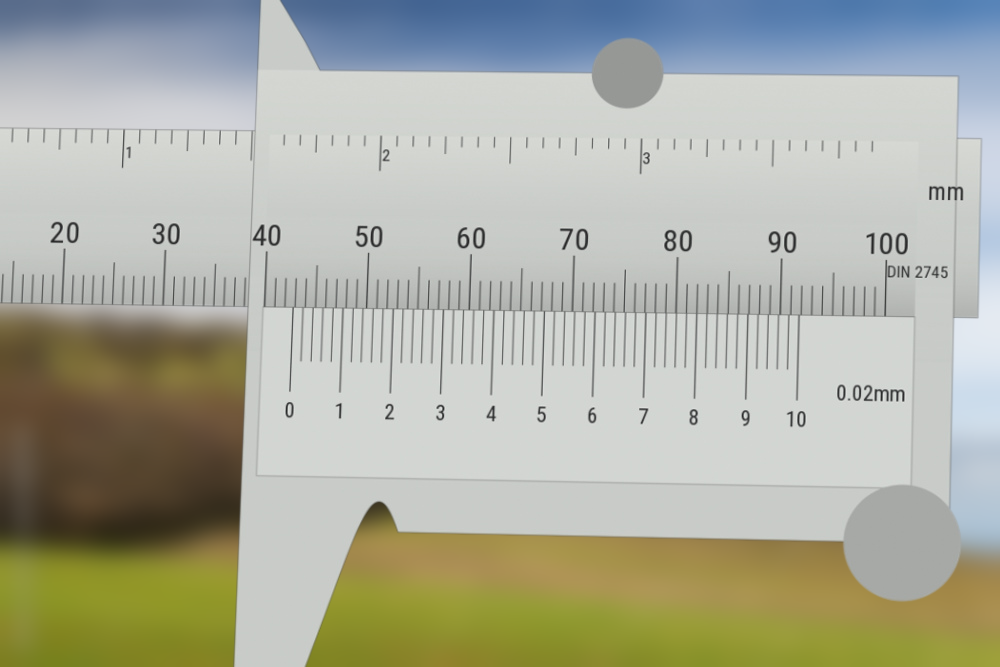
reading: mm 42.8
